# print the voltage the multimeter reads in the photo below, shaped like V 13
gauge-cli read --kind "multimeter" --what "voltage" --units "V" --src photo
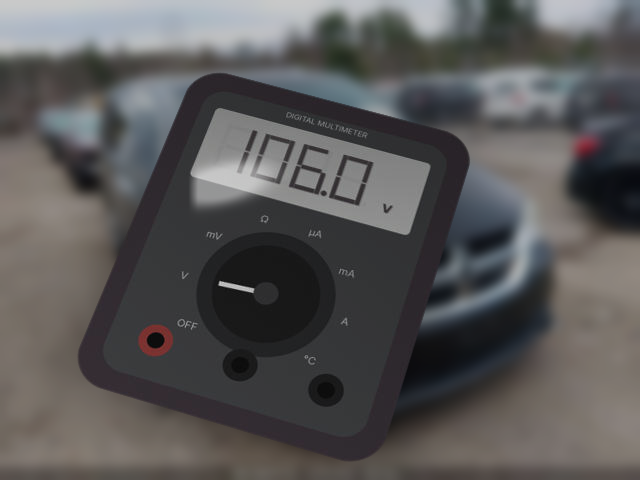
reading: V 106.0
